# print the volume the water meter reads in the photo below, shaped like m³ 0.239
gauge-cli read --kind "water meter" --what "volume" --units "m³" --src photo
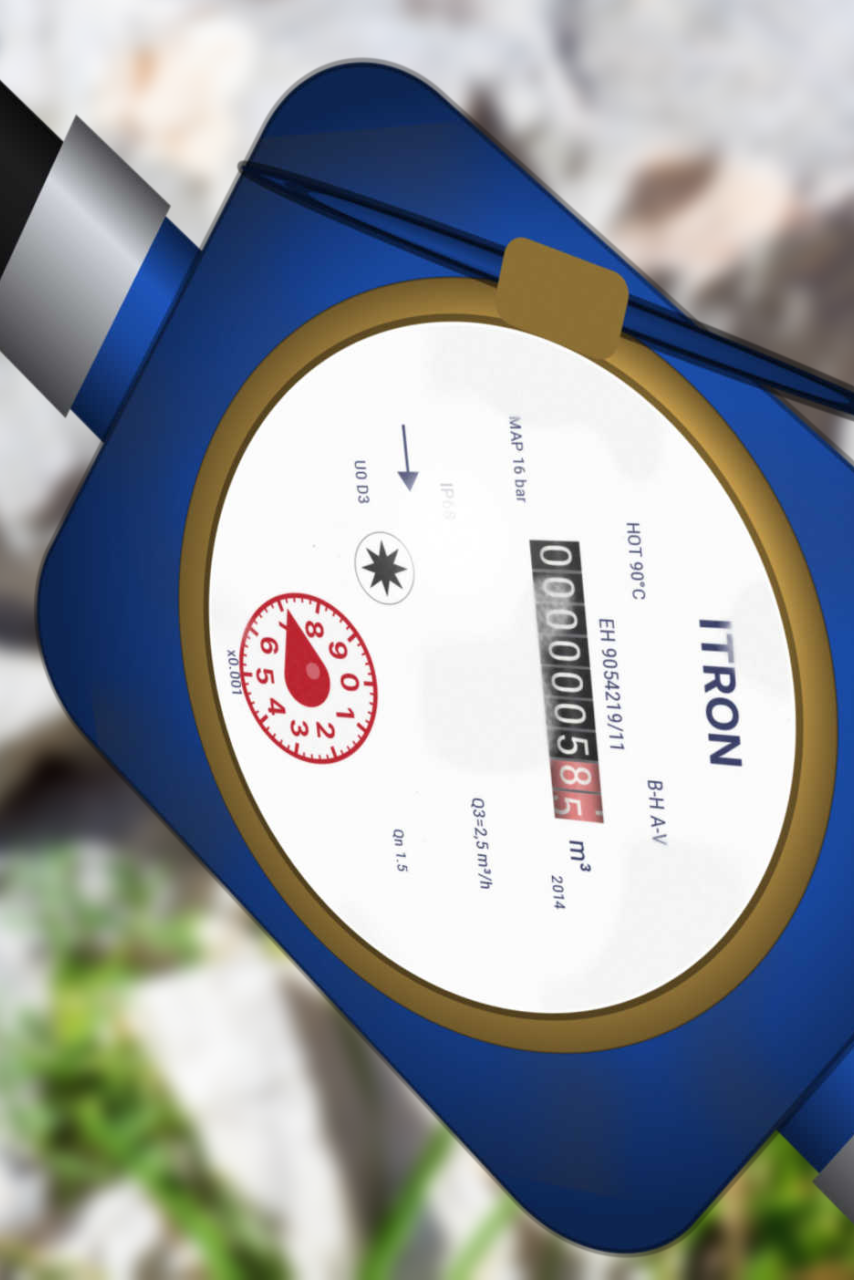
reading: m³ 5.847
